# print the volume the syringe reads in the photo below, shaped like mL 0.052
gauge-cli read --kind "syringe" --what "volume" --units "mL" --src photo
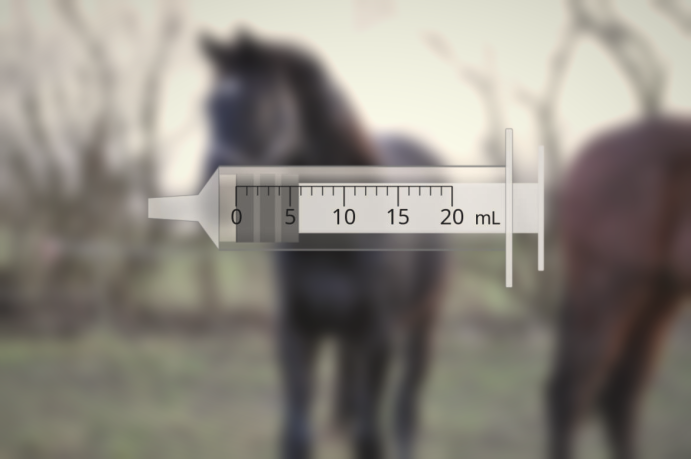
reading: mL 0
